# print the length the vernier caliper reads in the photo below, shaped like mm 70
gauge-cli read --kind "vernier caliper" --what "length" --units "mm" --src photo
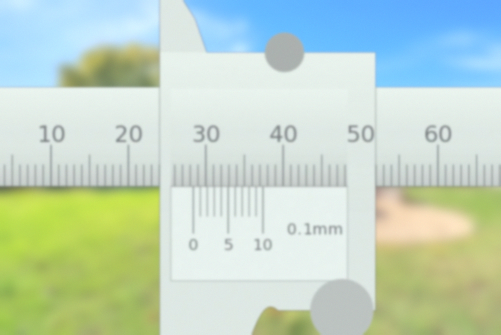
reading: mm 28.4
